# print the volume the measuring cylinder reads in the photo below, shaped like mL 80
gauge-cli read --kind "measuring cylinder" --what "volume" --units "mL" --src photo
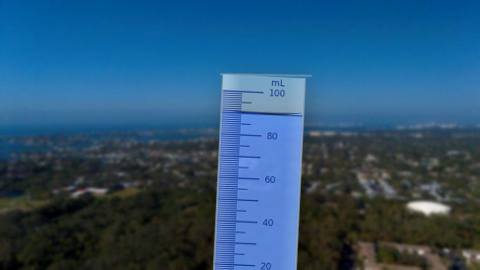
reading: mL 90
